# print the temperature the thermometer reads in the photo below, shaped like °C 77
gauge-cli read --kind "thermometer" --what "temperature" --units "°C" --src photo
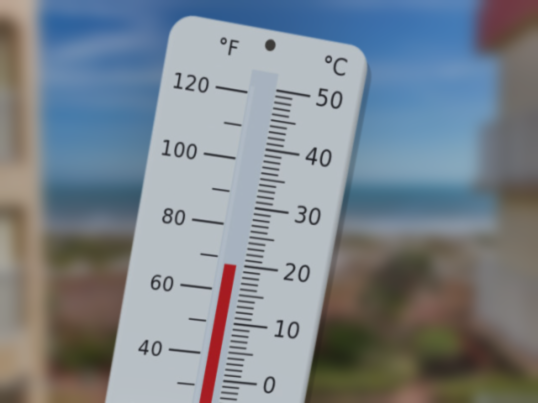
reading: °C 20
